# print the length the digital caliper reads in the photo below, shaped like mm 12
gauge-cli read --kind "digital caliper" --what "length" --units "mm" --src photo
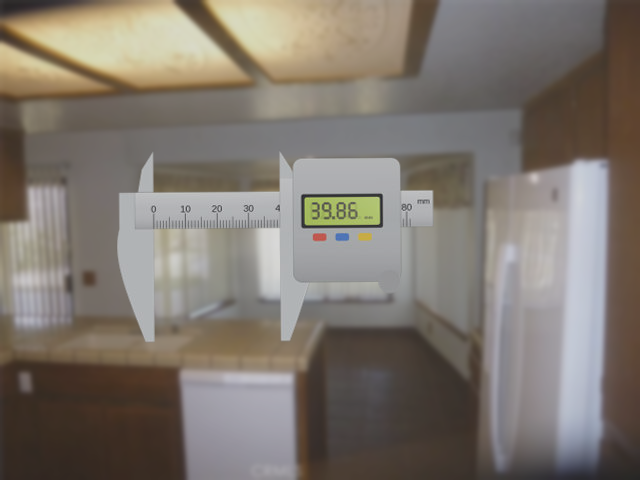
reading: mm 39.86
